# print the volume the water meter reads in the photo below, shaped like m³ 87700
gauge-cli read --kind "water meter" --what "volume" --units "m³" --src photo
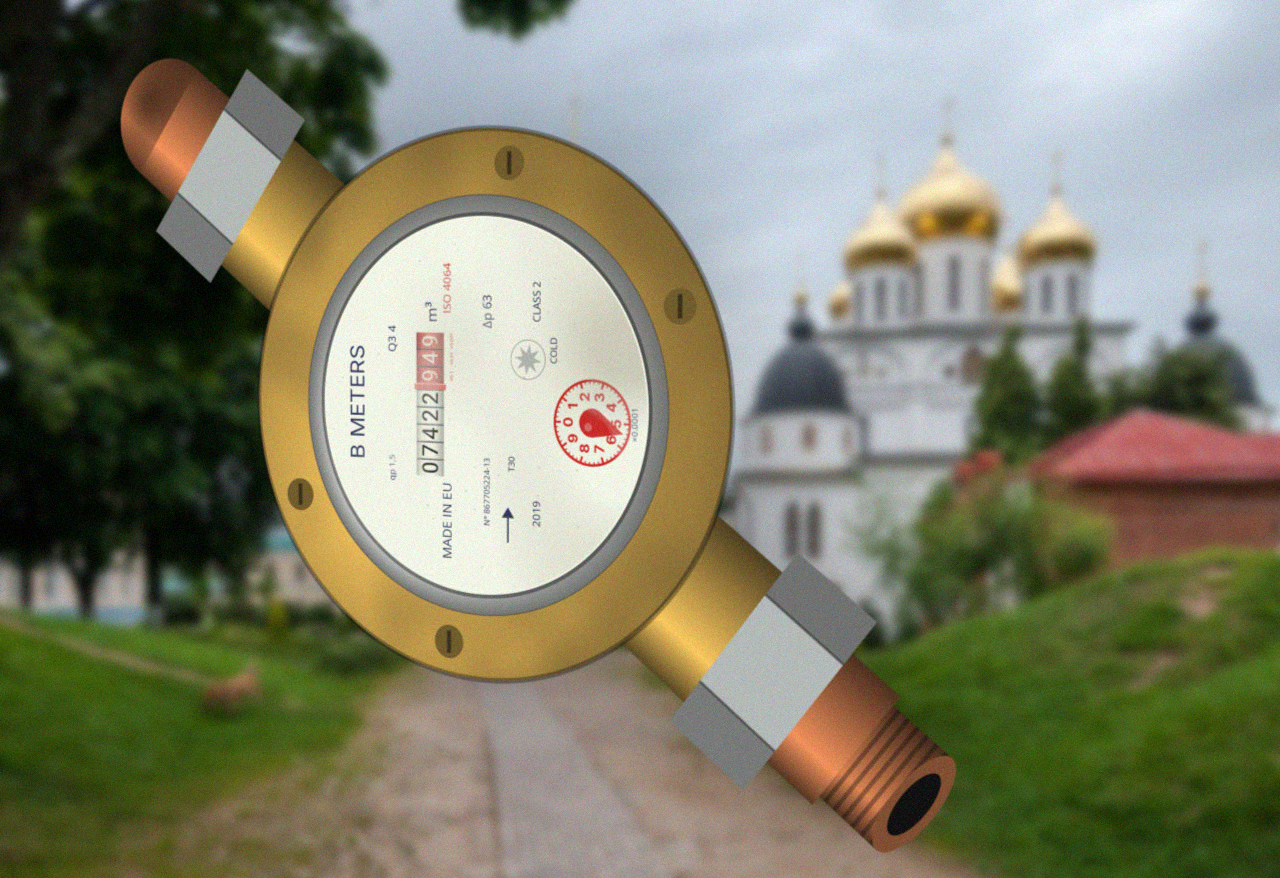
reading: m³ 7422.9495
